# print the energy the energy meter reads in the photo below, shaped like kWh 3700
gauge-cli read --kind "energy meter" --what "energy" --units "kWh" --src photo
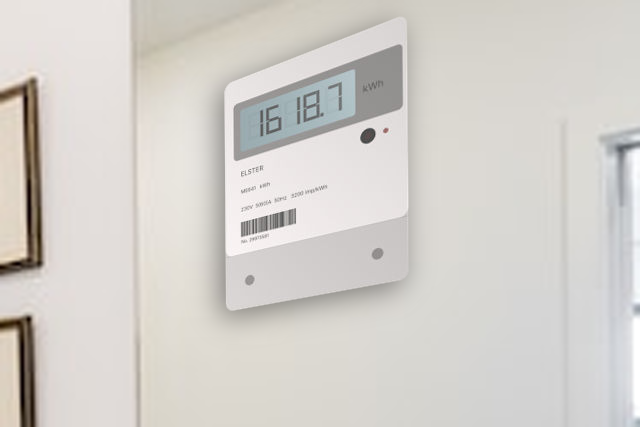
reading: kWh 1618.7
